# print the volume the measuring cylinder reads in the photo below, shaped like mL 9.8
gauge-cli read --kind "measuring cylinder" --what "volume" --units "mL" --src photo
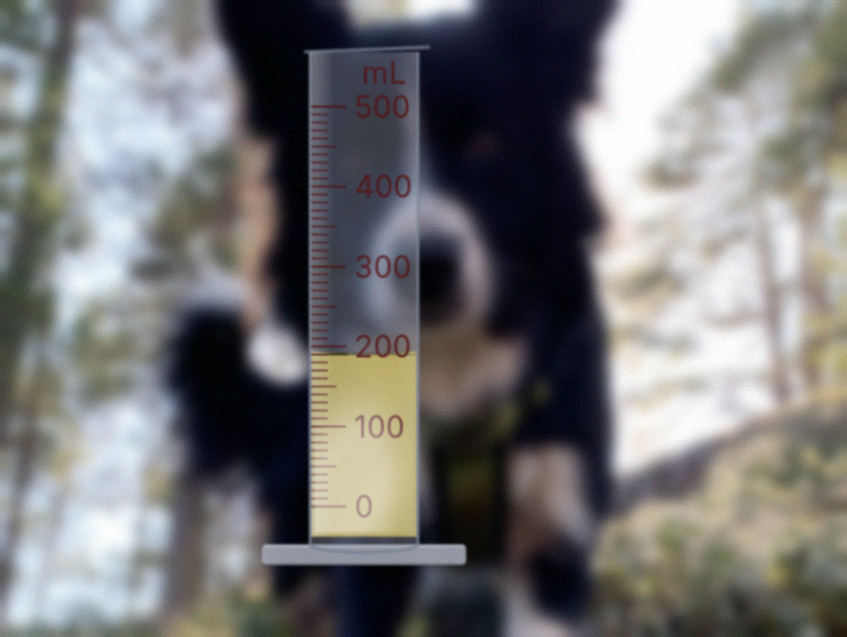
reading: mL 190
